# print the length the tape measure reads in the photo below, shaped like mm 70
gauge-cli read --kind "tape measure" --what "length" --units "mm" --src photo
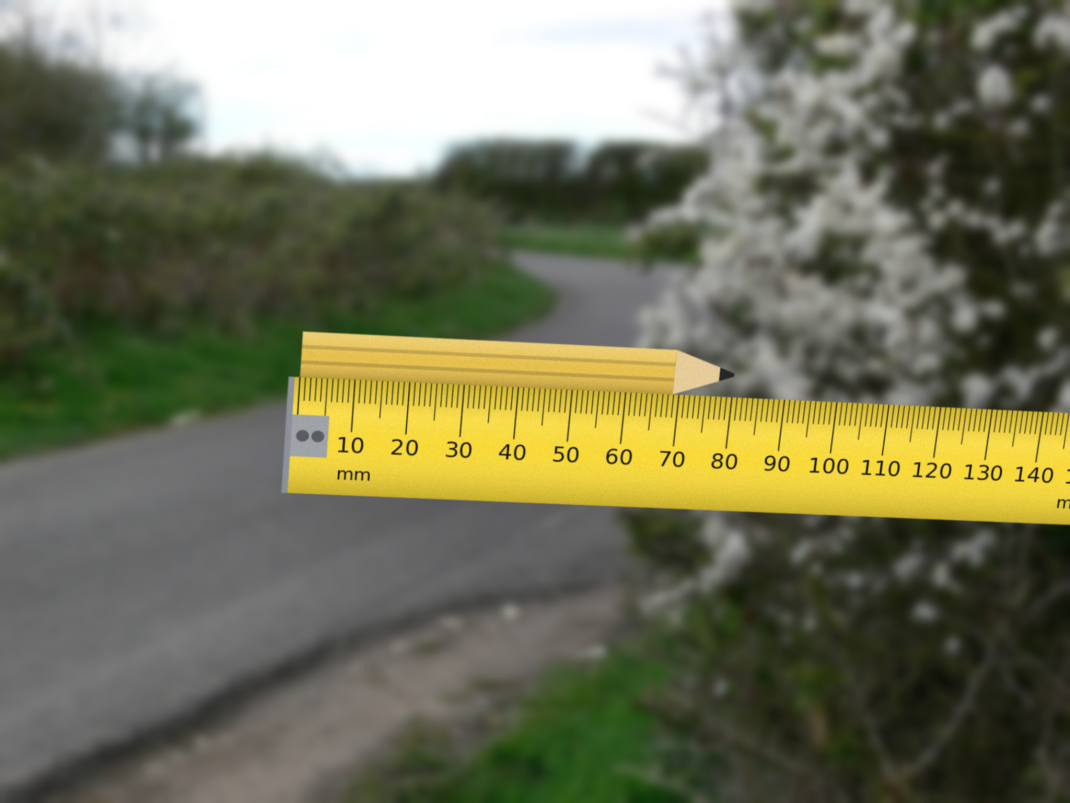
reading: mm 80
